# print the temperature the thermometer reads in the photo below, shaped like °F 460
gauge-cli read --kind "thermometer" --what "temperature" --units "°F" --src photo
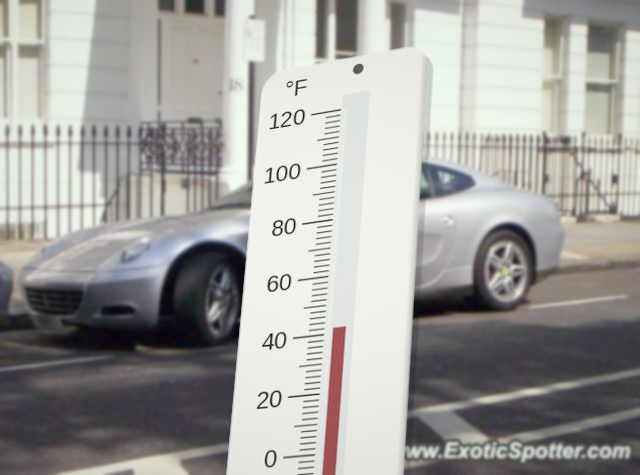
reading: °F 42
